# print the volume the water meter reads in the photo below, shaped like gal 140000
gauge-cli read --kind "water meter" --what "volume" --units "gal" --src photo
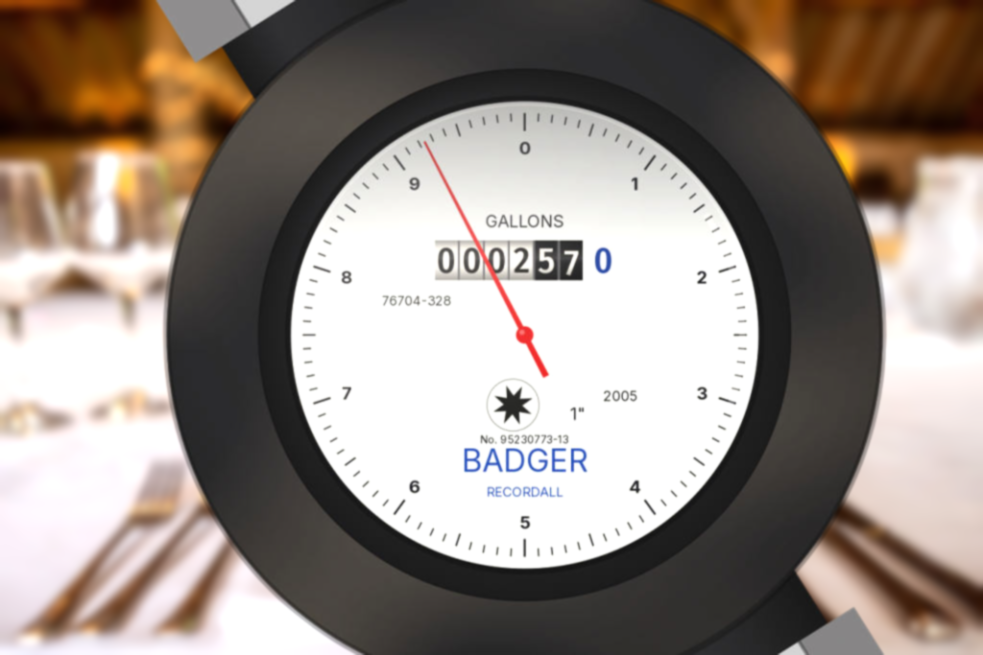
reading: gal 2569.2
